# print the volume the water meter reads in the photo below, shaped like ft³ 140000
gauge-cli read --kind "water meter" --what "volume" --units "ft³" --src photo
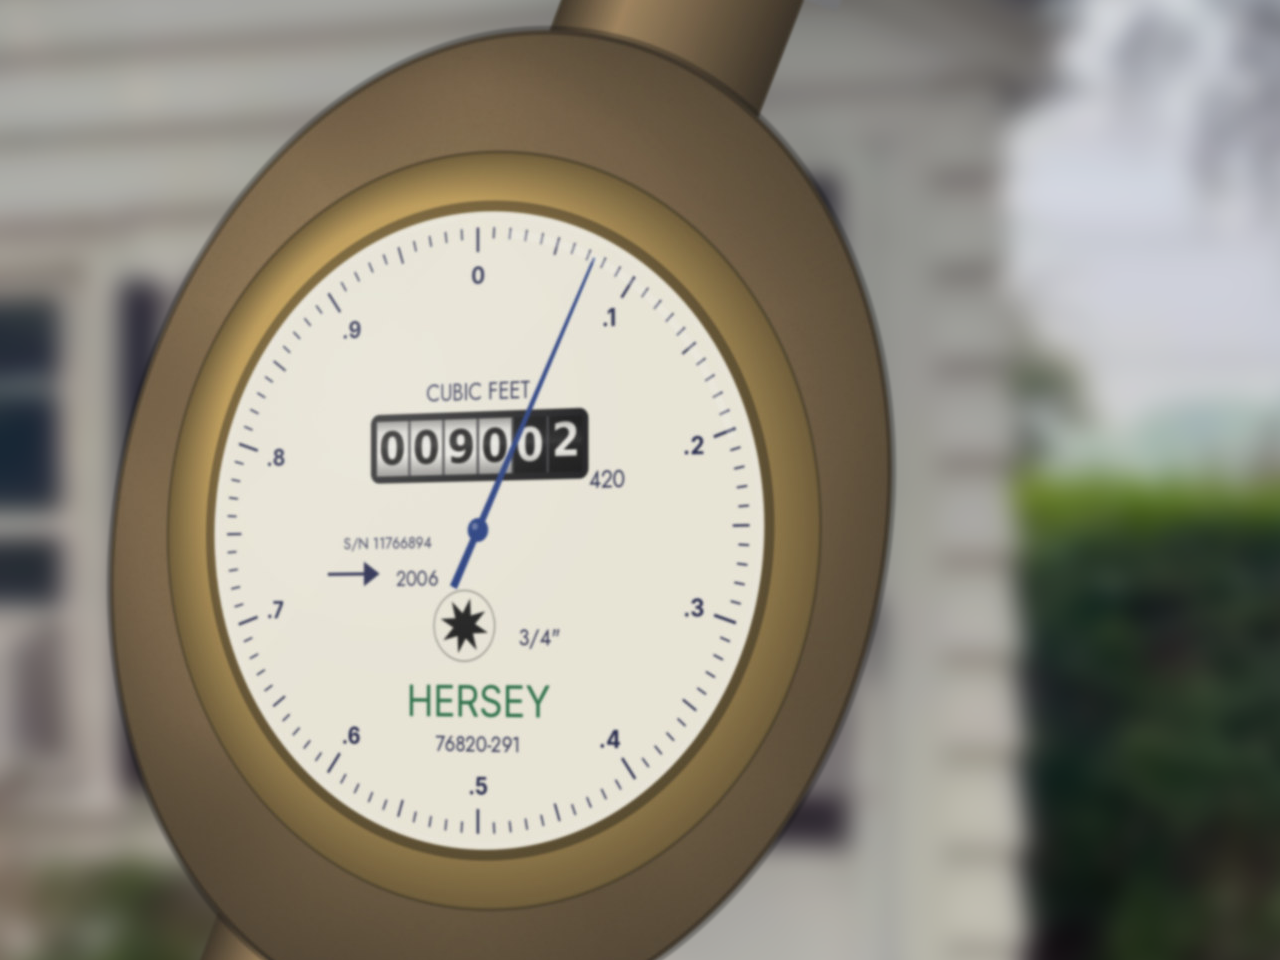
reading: ft³ 9002.07
